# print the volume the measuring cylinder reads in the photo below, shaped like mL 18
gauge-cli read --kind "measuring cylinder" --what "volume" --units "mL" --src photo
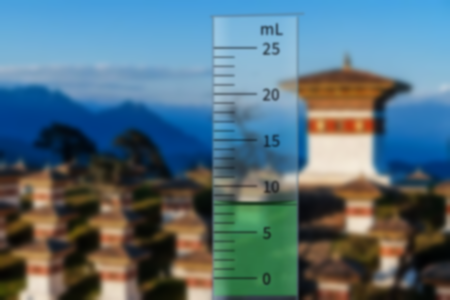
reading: mL 8
